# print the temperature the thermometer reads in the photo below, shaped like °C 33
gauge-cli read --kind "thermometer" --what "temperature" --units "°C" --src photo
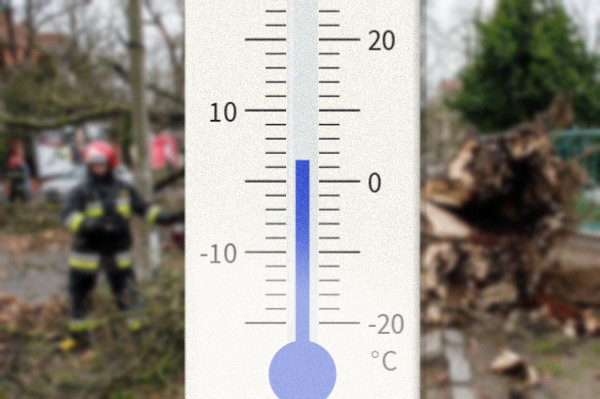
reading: °C 3
